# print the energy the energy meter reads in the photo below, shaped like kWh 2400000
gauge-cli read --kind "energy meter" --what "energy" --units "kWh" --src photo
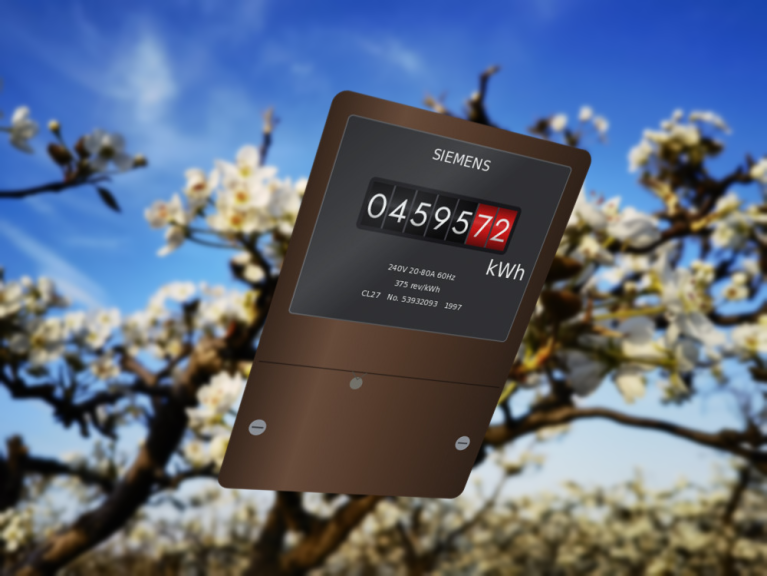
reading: kWh 4595.72
